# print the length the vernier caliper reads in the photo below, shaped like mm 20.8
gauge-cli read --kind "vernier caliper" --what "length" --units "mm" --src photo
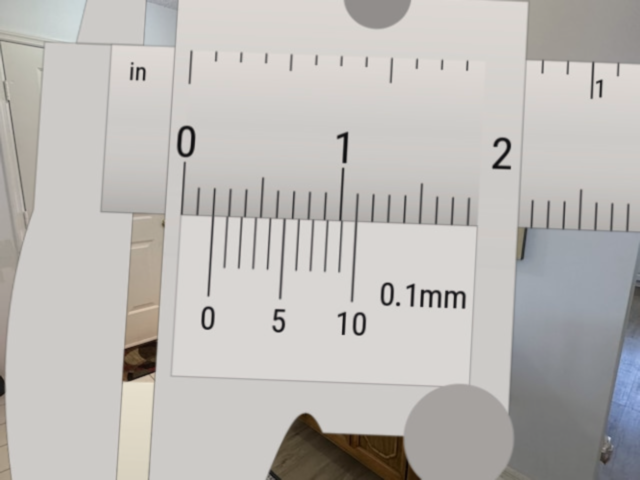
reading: mm 2.0
